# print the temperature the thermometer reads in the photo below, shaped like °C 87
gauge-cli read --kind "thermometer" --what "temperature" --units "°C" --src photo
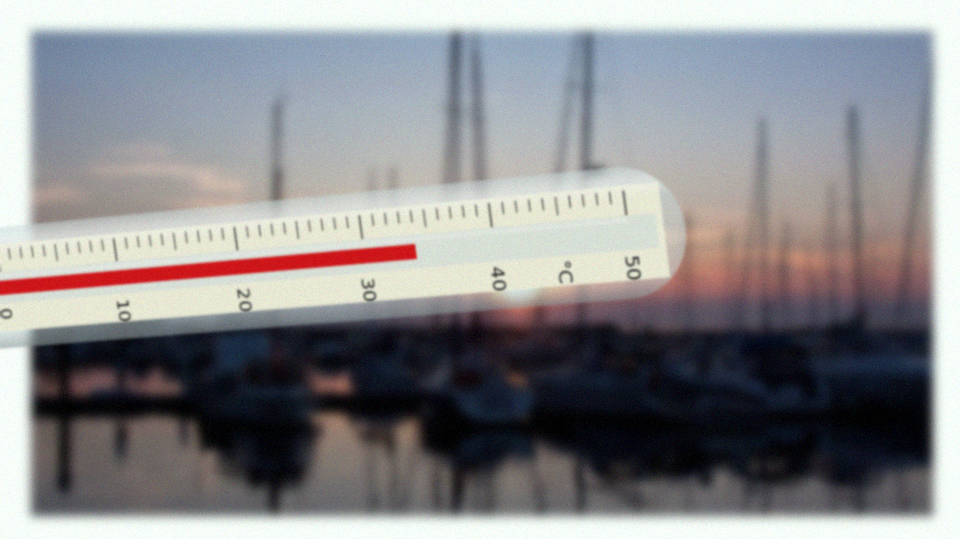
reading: °C 34
